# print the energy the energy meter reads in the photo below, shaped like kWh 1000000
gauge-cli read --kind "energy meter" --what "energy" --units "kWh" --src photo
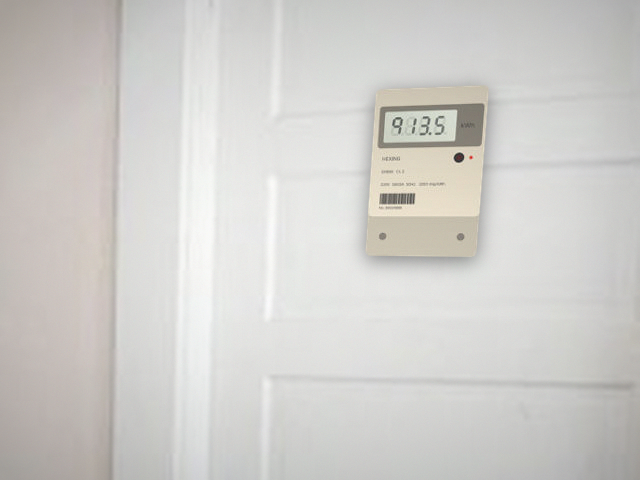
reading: kWh 913.5
